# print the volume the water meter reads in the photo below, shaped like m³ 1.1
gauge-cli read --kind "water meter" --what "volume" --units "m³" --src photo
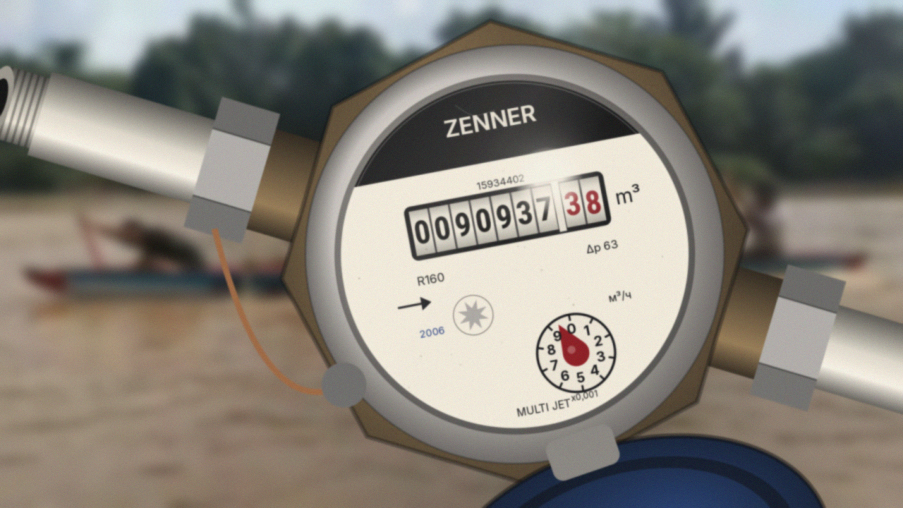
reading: m³ 90937.379
